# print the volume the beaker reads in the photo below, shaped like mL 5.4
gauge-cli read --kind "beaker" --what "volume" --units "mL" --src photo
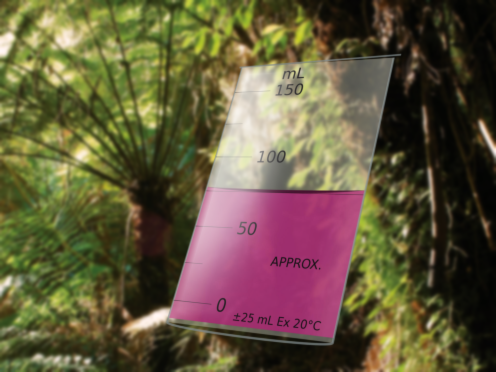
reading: mL 75
